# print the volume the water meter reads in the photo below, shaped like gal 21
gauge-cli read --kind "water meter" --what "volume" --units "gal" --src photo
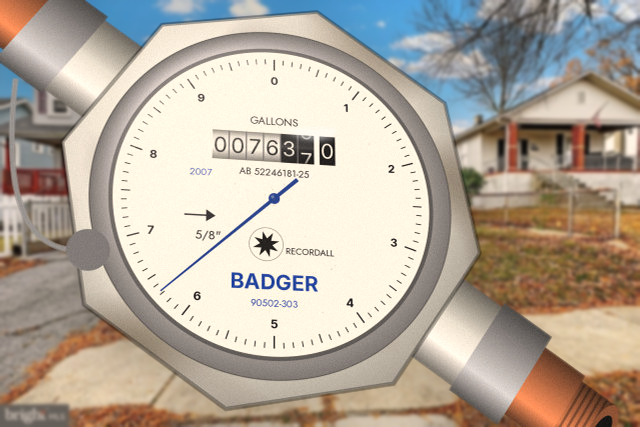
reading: gal 76366.3
